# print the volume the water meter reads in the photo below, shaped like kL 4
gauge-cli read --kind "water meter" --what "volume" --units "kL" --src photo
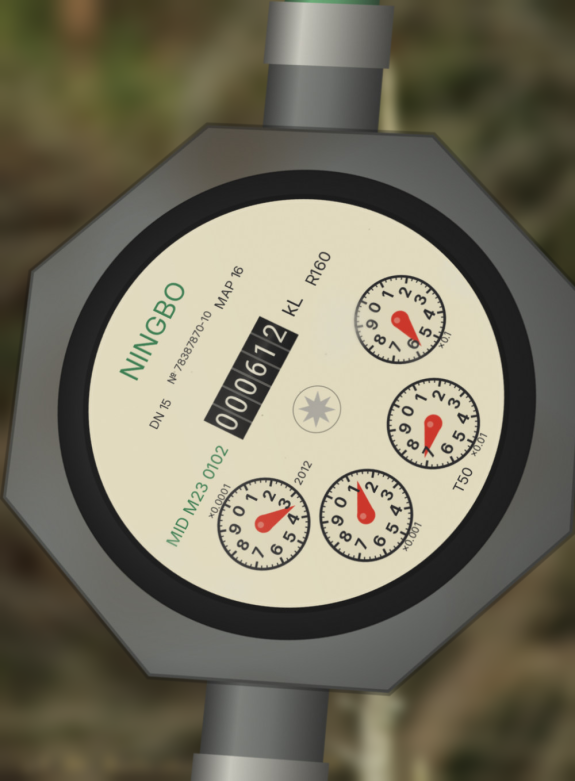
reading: kL 612.5713
